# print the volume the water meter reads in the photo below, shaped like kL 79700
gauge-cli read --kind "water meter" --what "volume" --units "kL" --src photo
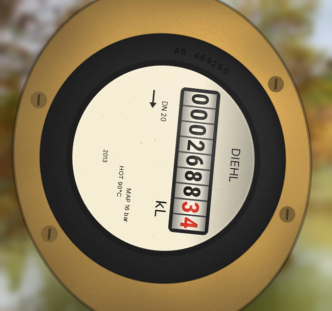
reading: kL 2688.34
